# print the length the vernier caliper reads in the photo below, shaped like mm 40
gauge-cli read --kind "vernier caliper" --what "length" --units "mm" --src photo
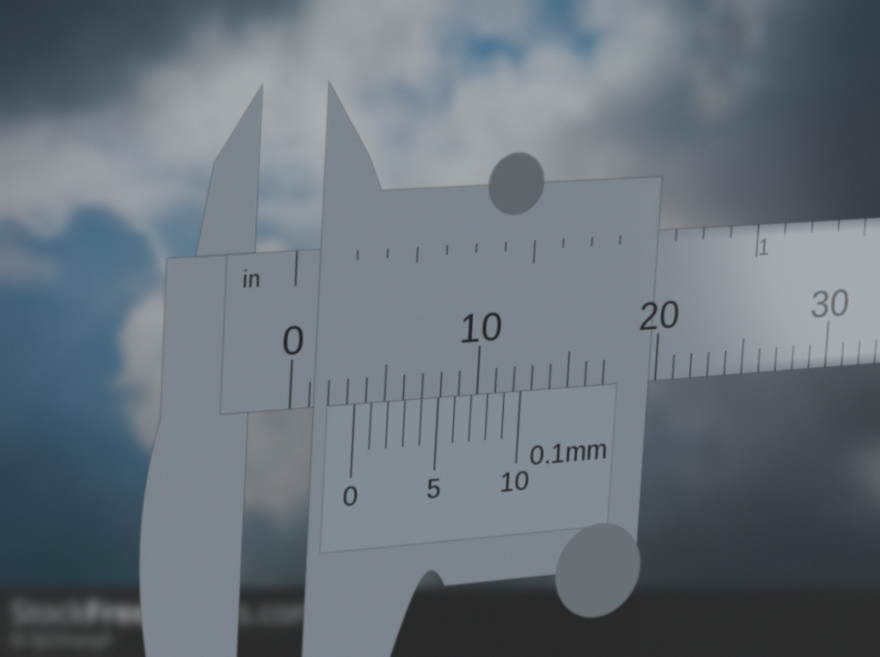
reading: mm 3.4
